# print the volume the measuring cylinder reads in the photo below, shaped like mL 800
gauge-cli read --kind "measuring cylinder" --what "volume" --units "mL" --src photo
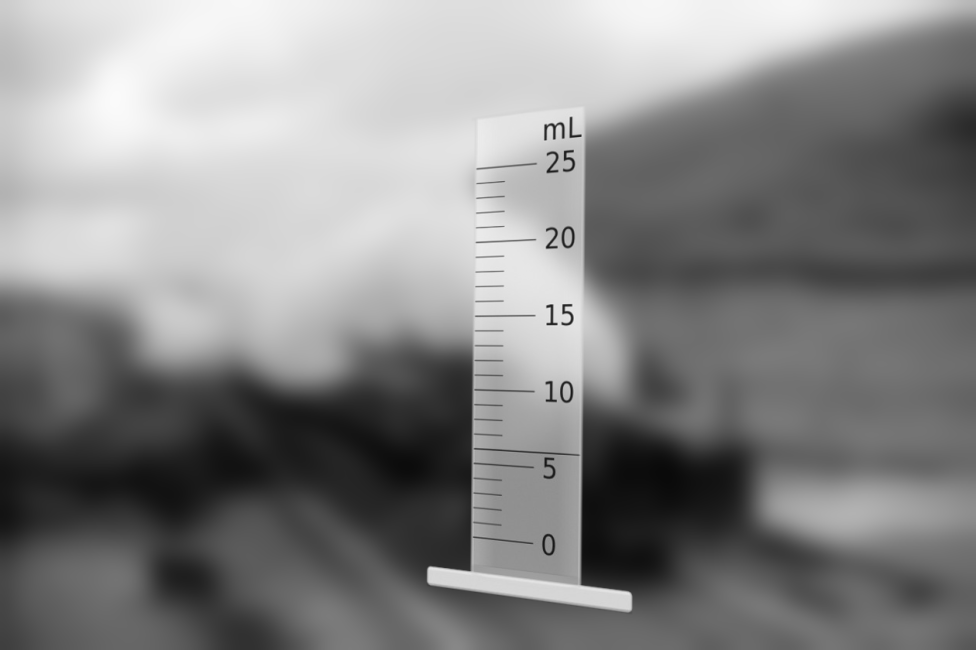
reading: mL 6
